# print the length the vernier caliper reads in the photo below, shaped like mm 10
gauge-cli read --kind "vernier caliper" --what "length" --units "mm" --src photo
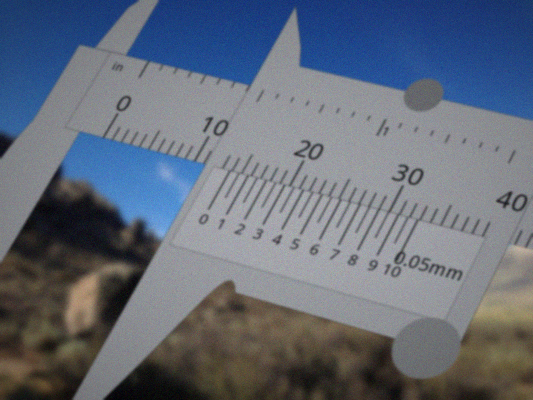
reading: mm 13.8
